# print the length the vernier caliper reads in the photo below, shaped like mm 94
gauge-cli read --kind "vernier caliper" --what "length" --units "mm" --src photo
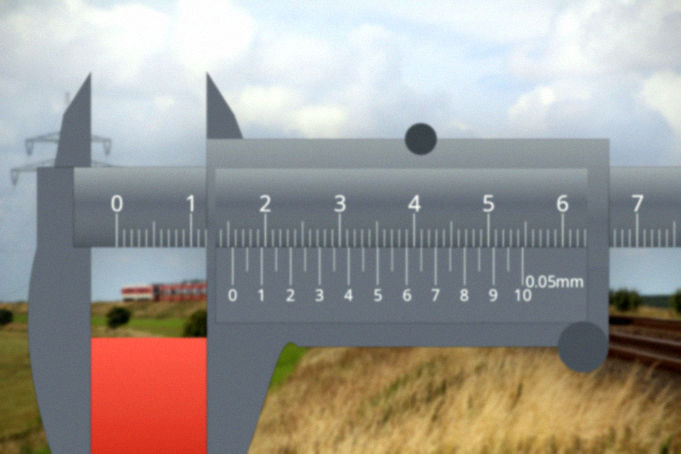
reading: mm 15.6
